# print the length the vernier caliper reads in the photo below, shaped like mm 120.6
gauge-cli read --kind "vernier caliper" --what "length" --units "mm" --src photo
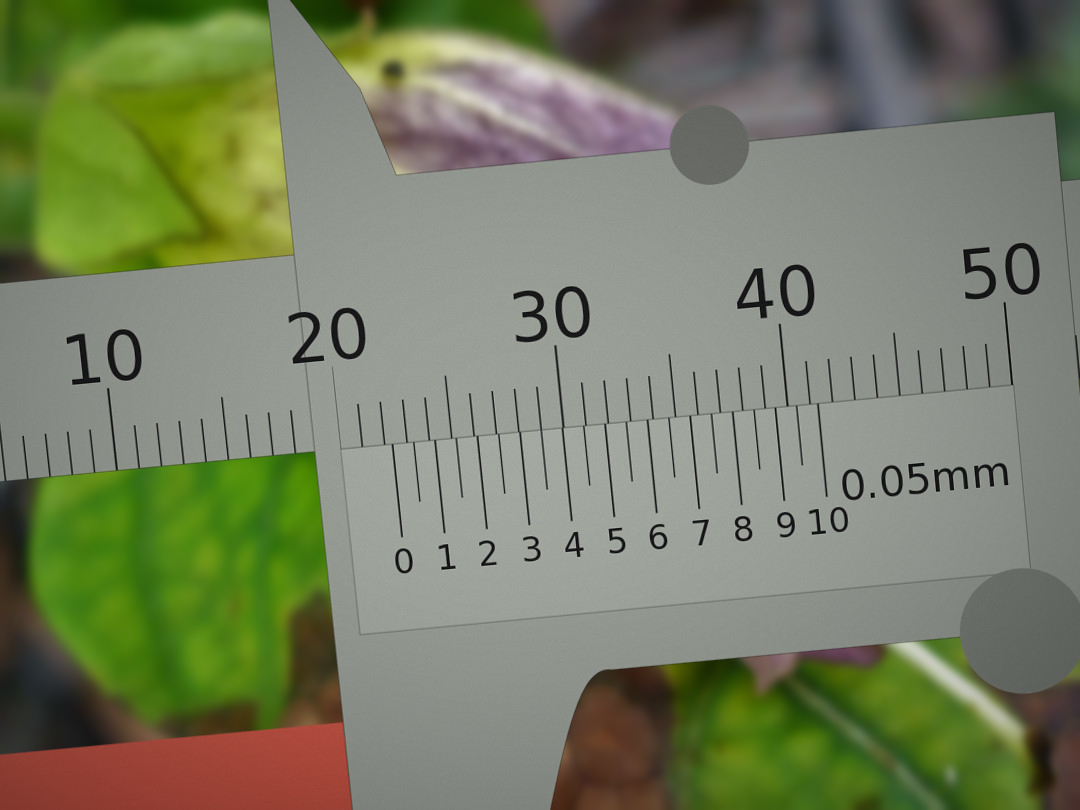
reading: mm 22.35
